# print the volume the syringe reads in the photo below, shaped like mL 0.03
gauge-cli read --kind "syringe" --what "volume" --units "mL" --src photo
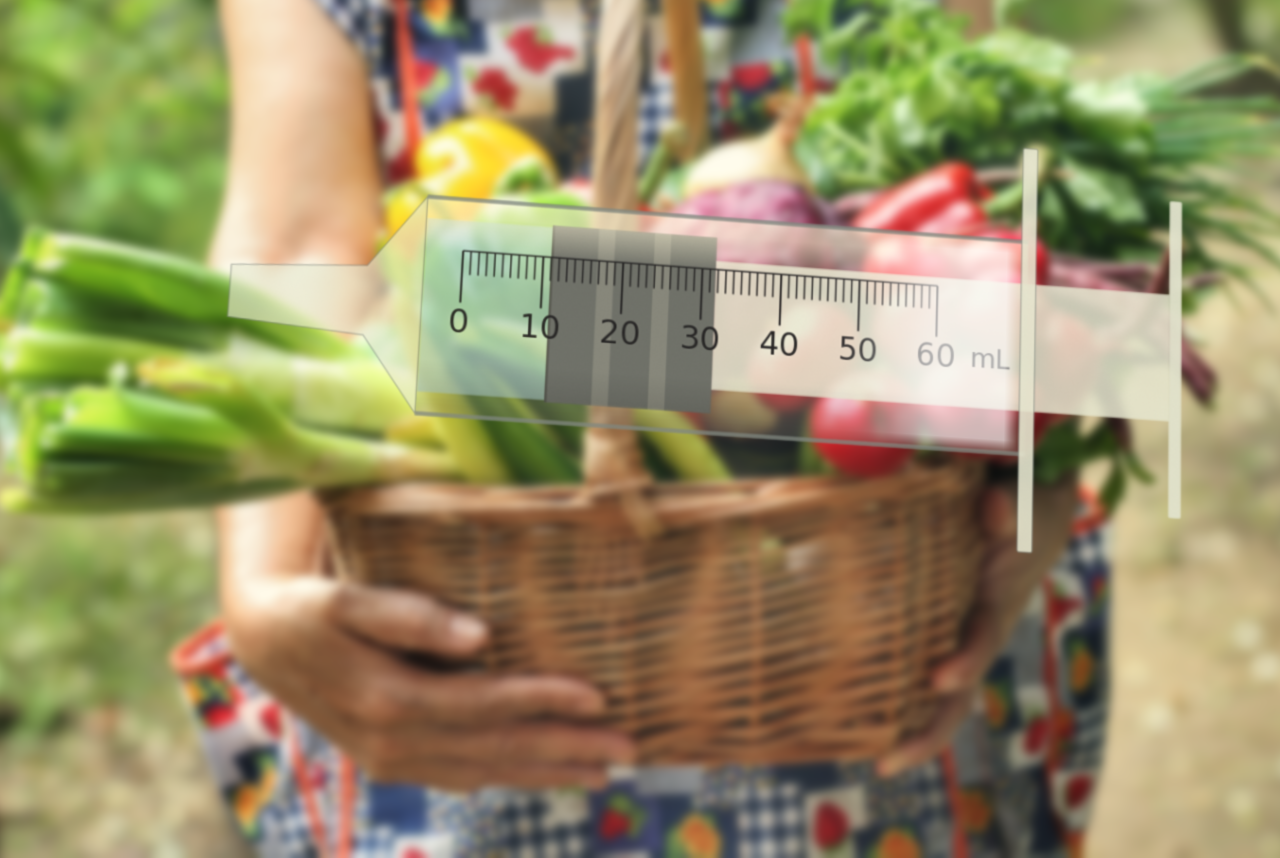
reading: mL 11
